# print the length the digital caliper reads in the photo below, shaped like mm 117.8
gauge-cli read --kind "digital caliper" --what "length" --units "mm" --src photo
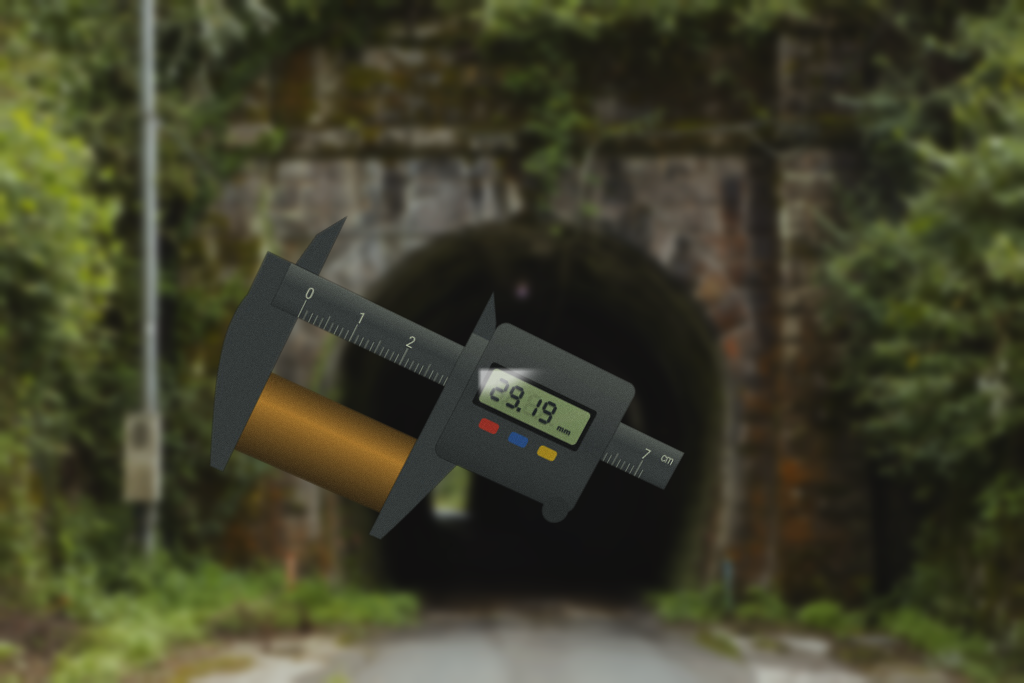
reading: mm 29.19
